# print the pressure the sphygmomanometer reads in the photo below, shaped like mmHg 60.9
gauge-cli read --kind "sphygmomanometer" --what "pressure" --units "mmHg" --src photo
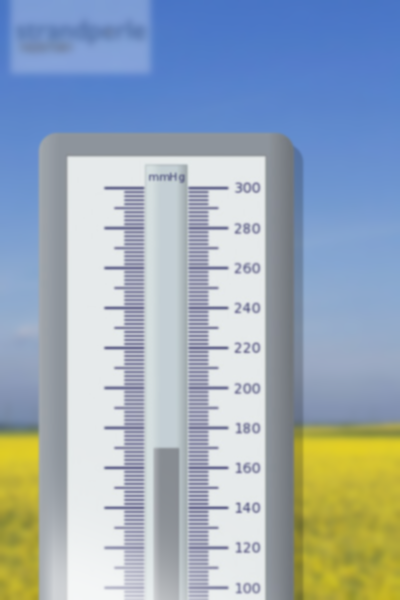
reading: mmHg 170
